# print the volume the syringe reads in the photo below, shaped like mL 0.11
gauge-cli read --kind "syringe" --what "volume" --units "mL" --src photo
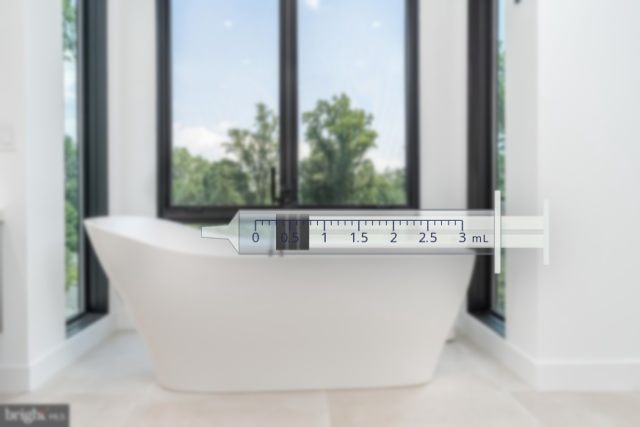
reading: mL 0.3
